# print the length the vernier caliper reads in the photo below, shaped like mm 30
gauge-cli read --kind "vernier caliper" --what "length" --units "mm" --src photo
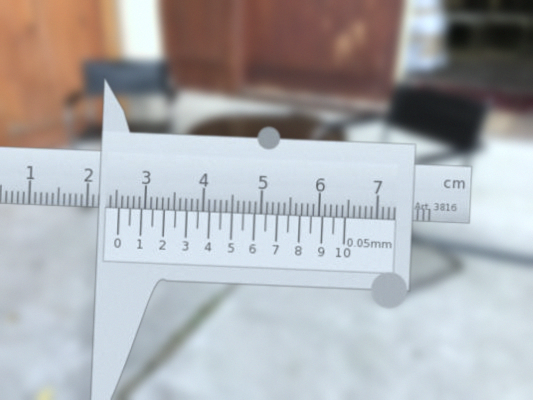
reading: mm 25.5
